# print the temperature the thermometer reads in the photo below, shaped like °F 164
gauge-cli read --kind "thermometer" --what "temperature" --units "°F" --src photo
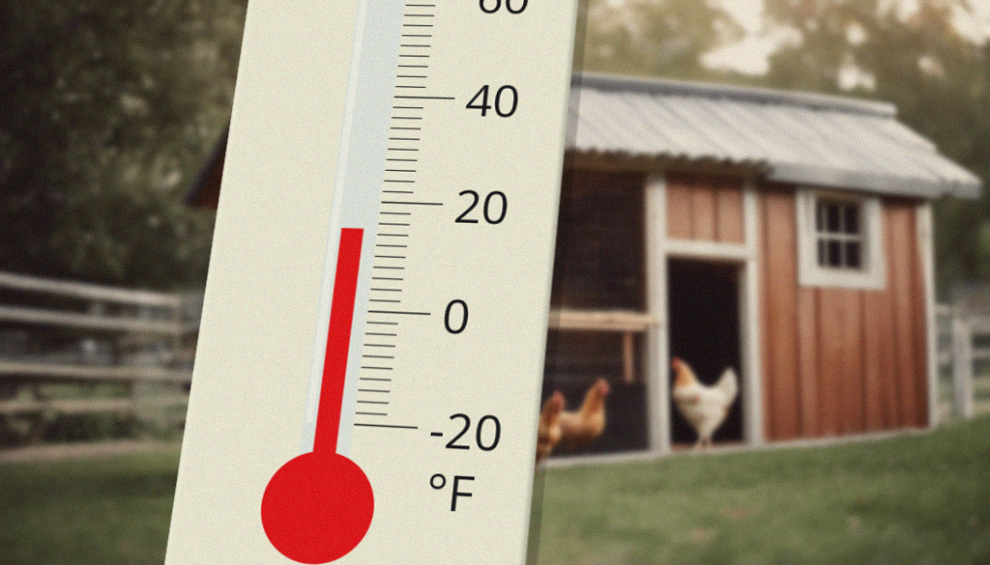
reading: °F 15
